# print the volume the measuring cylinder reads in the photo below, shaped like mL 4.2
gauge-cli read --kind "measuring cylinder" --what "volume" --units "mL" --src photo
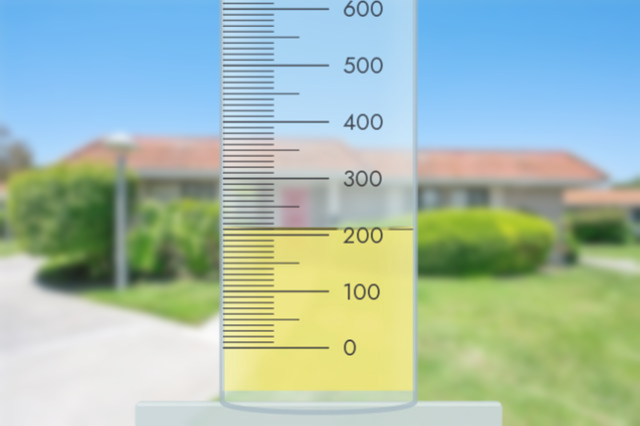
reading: mL 210
